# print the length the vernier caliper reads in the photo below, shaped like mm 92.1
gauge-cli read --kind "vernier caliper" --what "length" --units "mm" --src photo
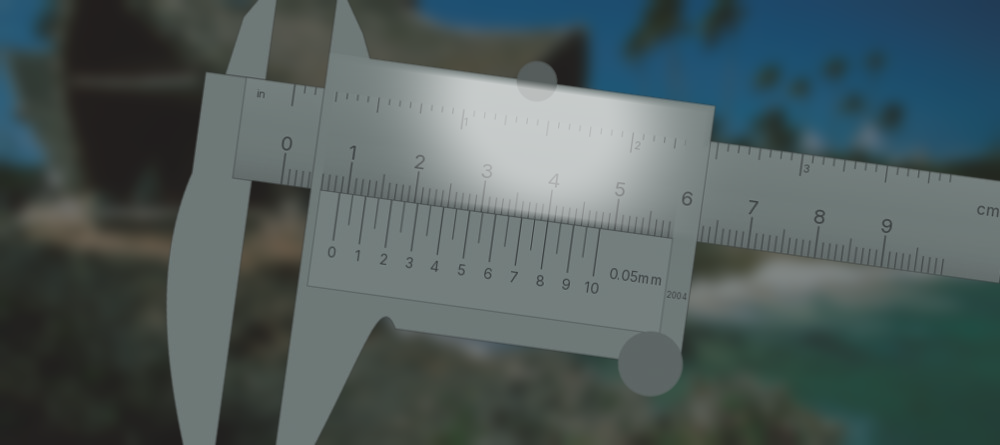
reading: mm 8.8
